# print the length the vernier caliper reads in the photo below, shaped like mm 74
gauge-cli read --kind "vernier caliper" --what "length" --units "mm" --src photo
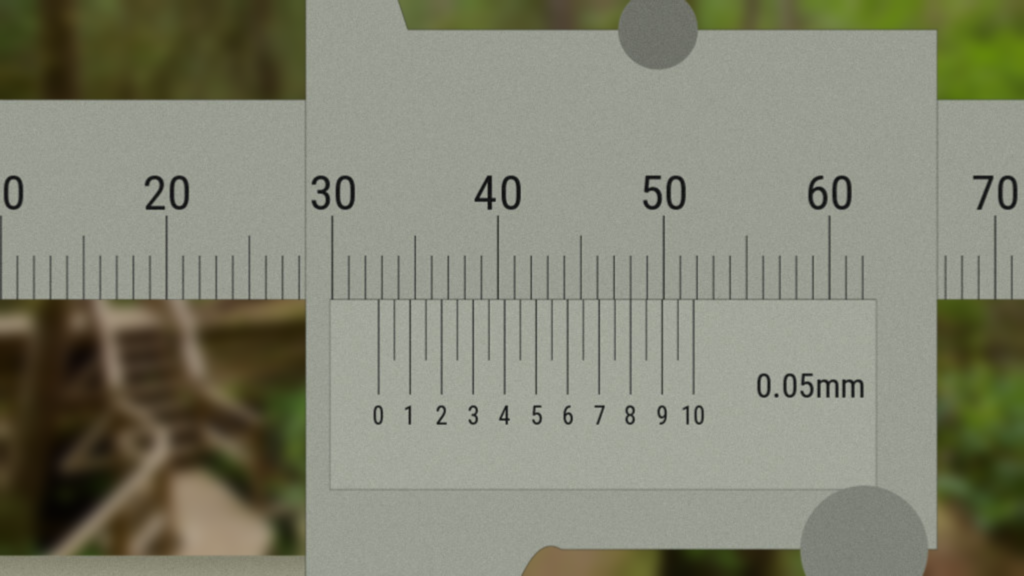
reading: mm 32.8
